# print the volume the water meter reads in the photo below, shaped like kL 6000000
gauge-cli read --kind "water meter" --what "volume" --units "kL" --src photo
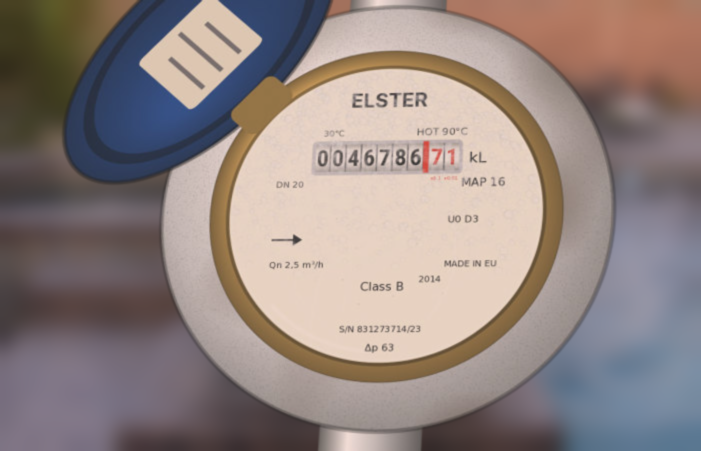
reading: kL 46786.71
